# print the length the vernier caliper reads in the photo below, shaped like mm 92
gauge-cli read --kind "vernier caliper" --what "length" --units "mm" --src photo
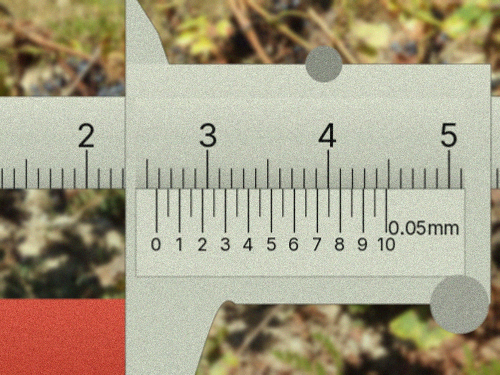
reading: mm 25.8
